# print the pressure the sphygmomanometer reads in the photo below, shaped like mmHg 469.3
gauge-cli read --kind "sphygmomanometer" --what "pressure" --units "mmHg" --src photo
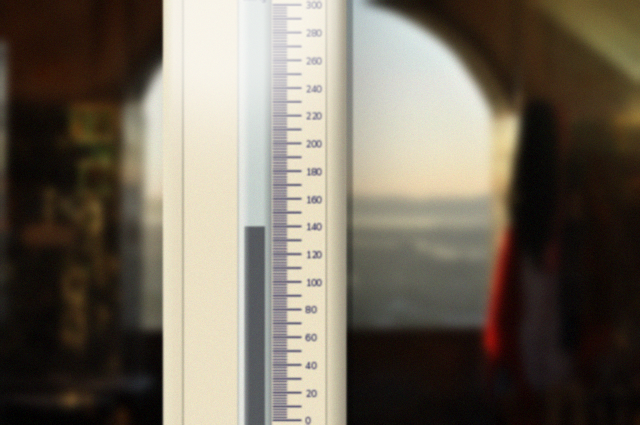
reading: mmHg 140
